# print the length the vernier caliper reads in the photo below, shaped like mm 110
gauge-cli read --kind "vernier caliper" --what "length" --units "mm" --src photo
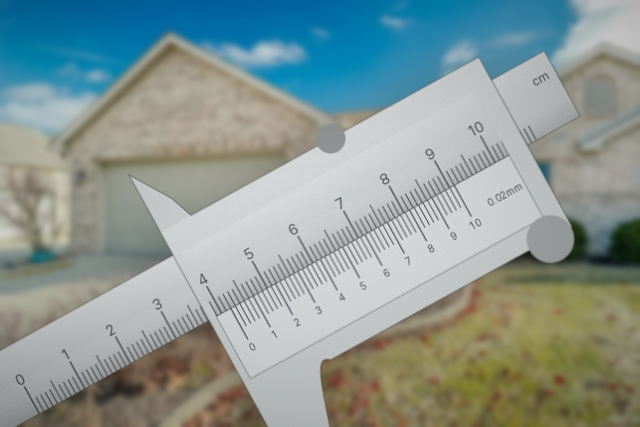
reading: mm 42.0
